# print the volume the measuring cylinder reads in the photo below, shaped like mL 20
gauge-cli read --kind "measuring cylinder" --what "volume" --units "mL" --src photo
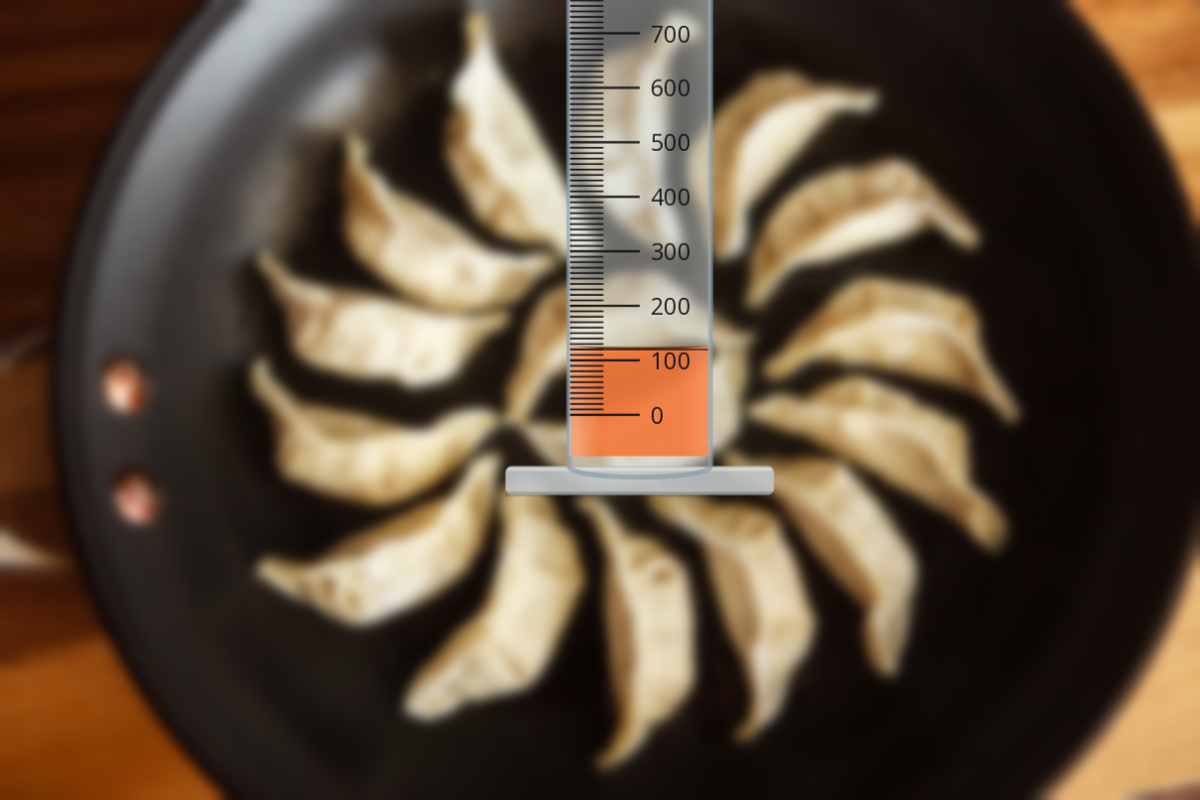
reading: mL 120
